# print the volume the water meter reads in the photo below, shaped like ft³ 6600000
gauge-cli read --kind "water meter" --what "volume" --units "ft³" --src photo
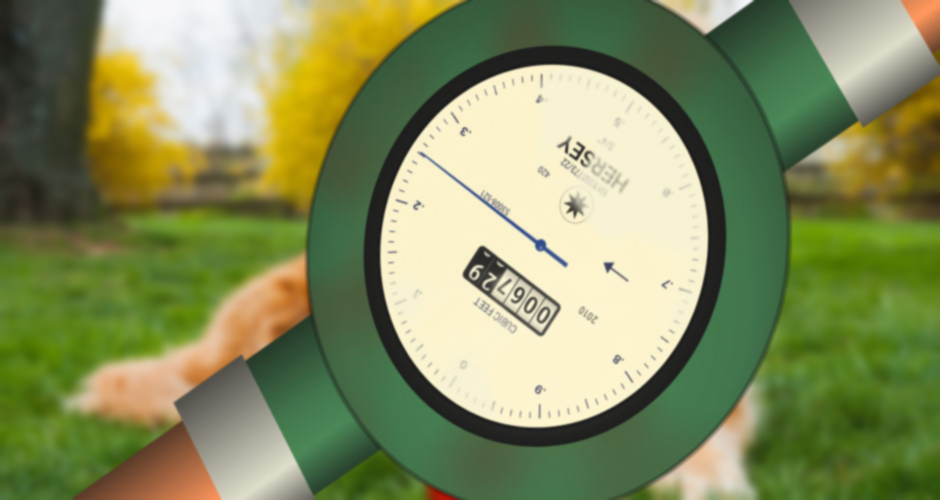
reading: ft³ 6729.25
